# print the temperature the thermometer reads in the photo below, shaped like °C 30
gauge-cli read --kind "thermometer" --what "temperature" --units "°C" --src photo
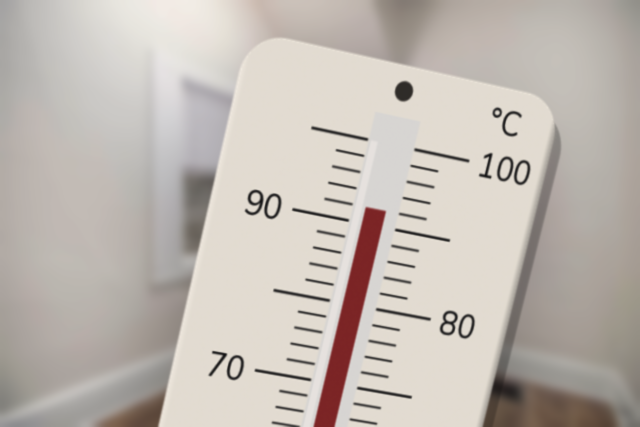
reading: °C 92
